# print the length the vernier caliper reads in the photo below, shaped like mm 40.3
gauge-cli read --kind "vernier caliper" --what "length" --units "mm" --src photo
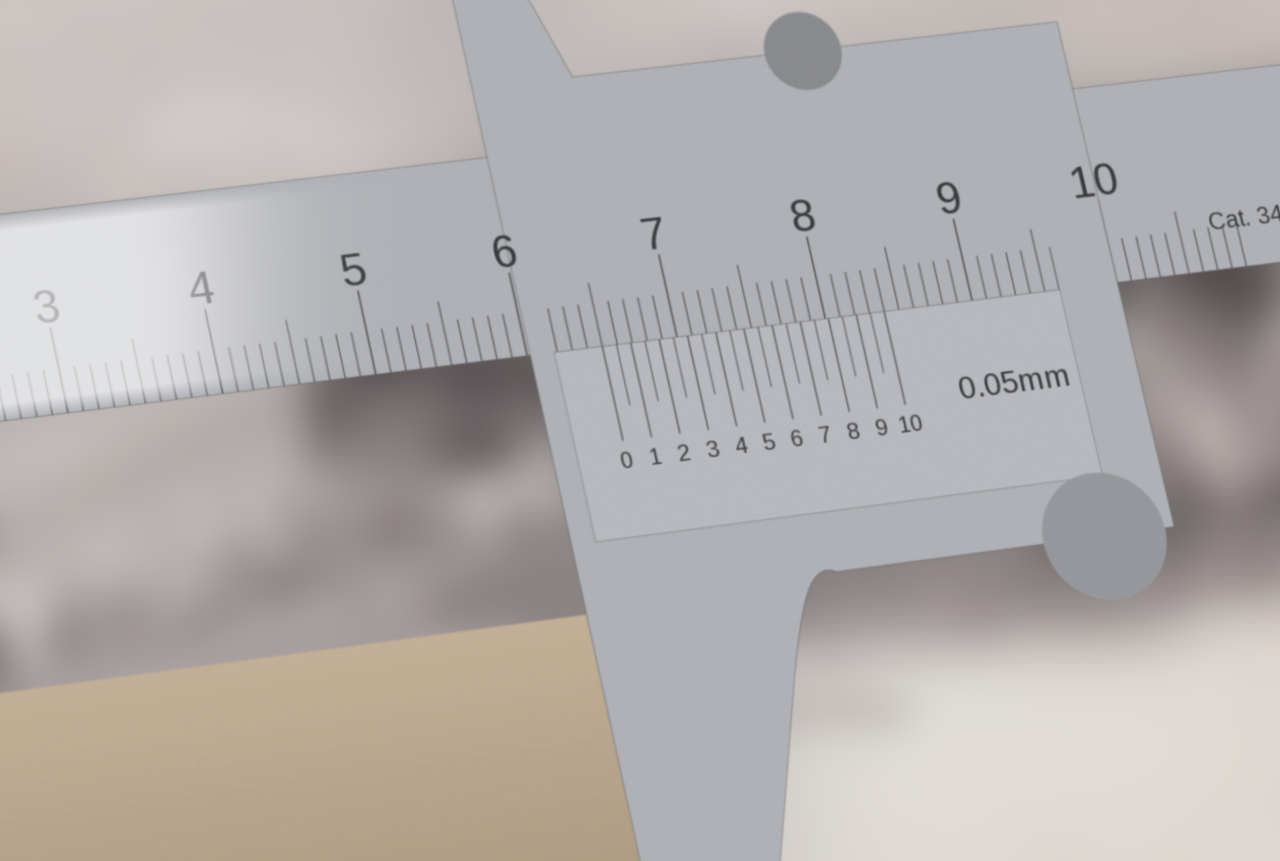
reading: mm 65.0
